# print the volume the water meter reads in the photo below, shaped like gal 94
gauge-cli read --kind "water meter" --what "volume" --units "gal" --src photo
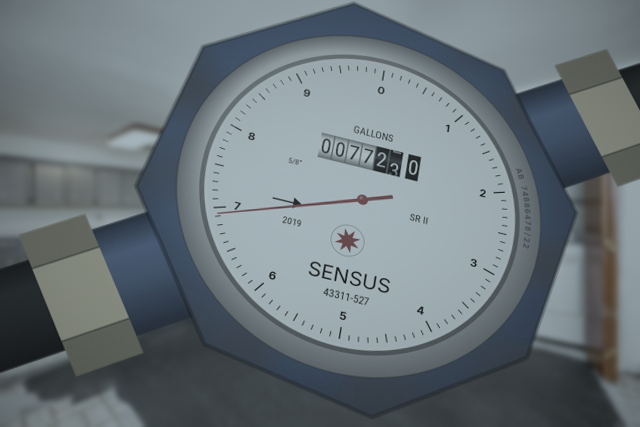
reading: gal 77226.9
